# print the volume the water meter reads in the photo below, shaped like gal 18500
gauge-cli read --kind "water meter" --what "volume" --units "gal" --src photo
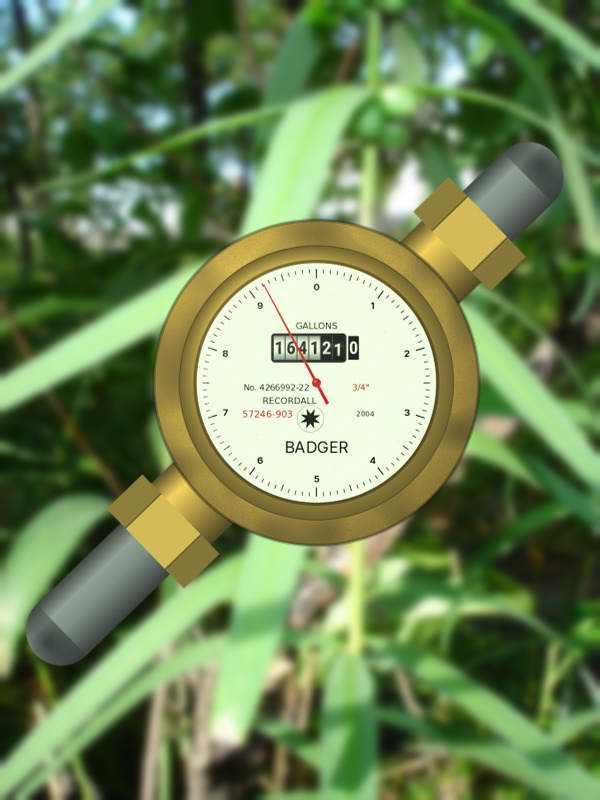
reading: gal 1641209.2
